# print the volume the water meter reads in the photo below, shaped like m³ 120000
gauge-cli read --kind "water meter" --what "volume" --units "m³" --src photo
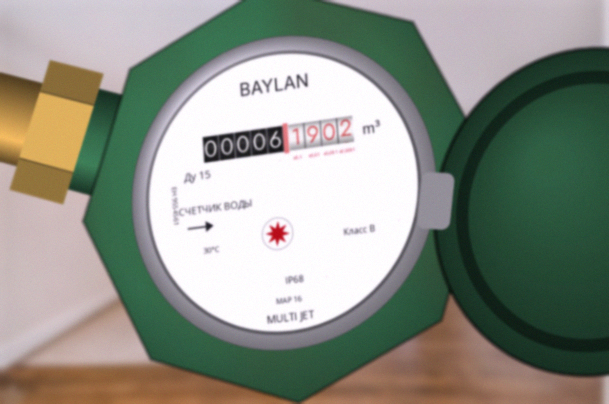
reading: m³ 6.1902
